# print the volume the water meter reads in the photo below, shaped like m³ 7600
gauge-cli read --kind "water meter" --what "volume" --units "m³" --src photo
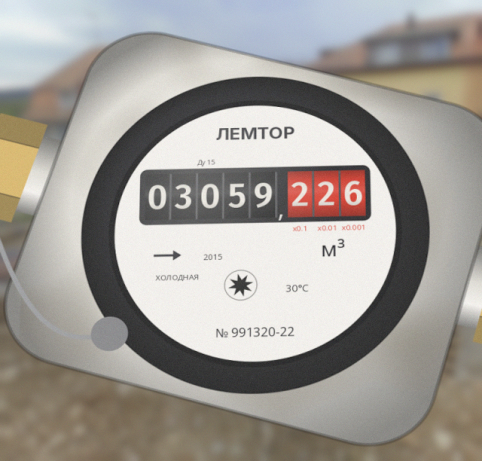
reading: m³ 3059.226
